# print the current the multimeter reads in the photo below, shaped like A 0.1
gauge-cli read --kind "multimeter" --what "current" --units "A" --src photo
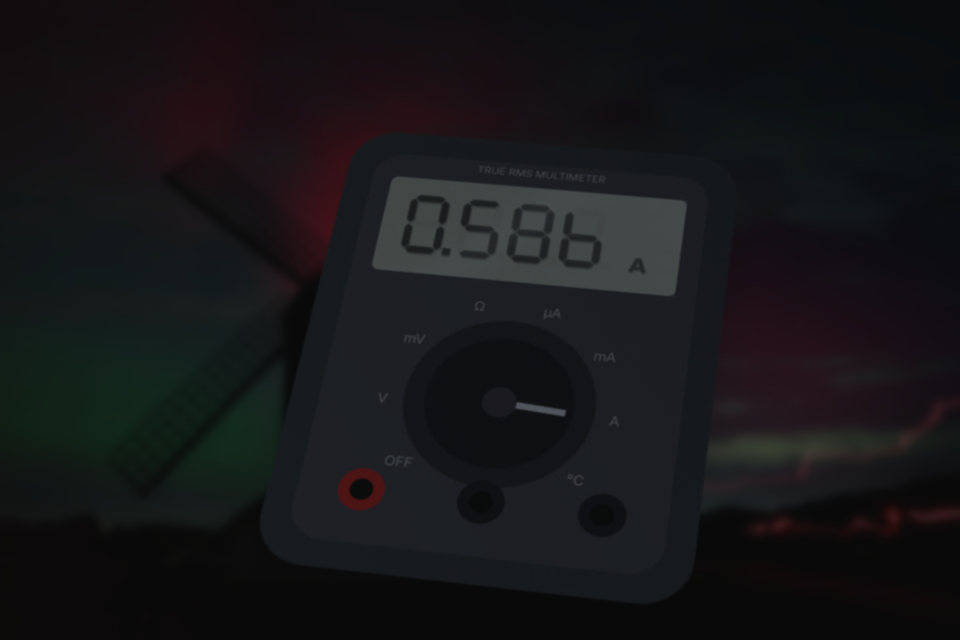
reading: A 0.586
